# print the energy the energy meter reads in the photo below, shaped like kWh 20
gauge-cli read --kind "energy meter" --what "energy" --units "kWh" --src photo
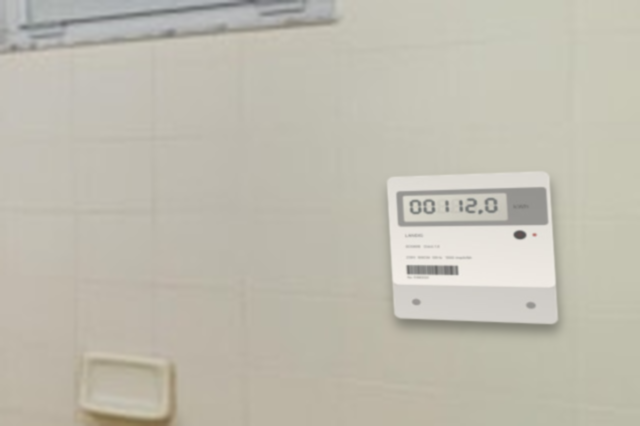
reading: kWh 112.0
